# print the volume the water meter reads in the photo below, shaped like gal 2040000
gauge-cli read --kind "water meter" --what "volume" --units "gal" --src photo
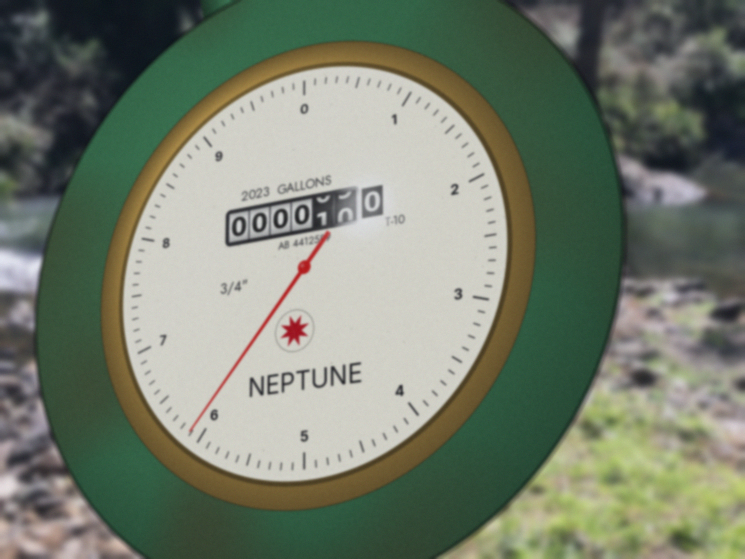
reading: gal 96.1
